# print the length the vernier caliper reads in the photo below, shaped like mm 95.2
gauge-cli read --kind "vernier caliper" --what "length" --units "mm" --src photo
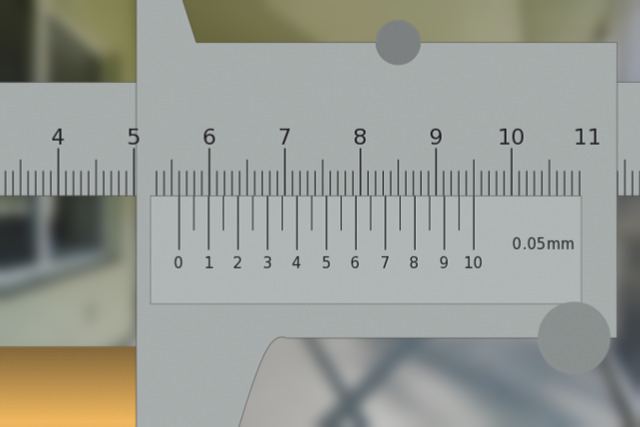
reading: mm 56.0
